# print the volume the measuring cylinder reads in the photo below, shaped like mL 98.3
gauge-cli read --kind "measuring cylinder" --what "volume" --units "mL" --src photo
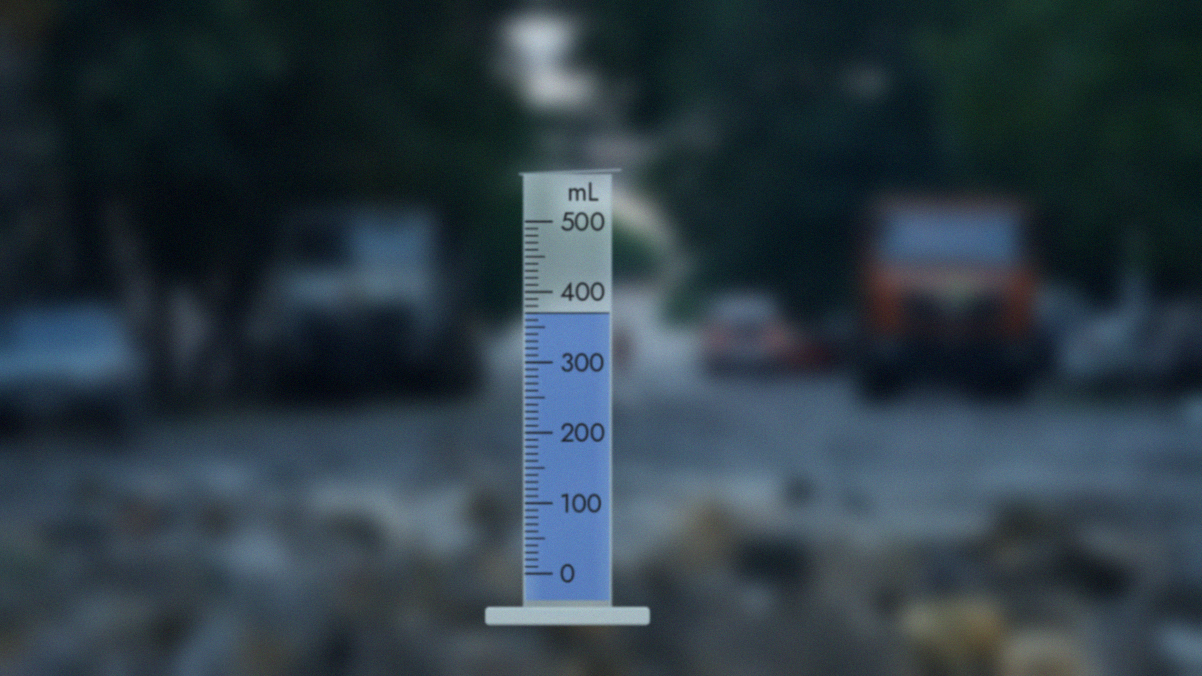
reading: mL 370
